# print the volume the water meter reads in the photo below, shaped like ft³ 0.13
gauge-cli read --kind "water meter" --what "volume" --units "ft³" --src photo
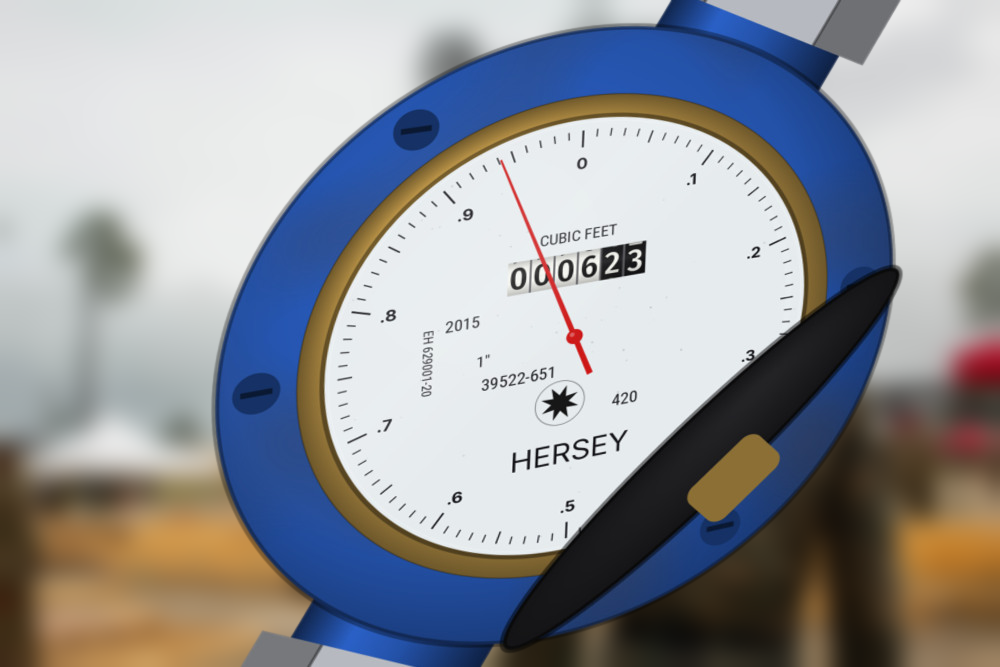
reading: ft³ 622.94
